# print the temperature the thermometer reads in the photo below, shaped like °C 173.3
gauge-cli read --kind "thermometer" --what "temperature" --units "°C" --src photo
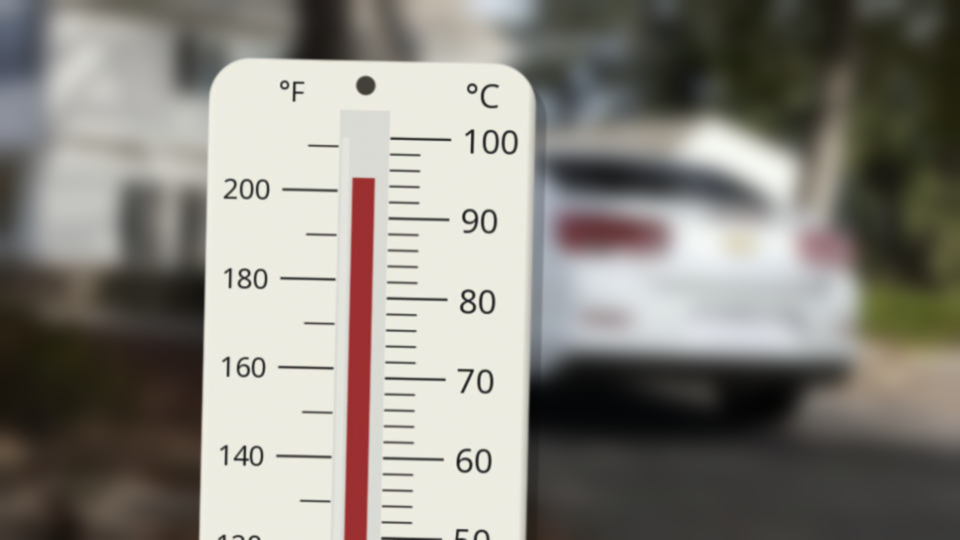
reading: °C 95
